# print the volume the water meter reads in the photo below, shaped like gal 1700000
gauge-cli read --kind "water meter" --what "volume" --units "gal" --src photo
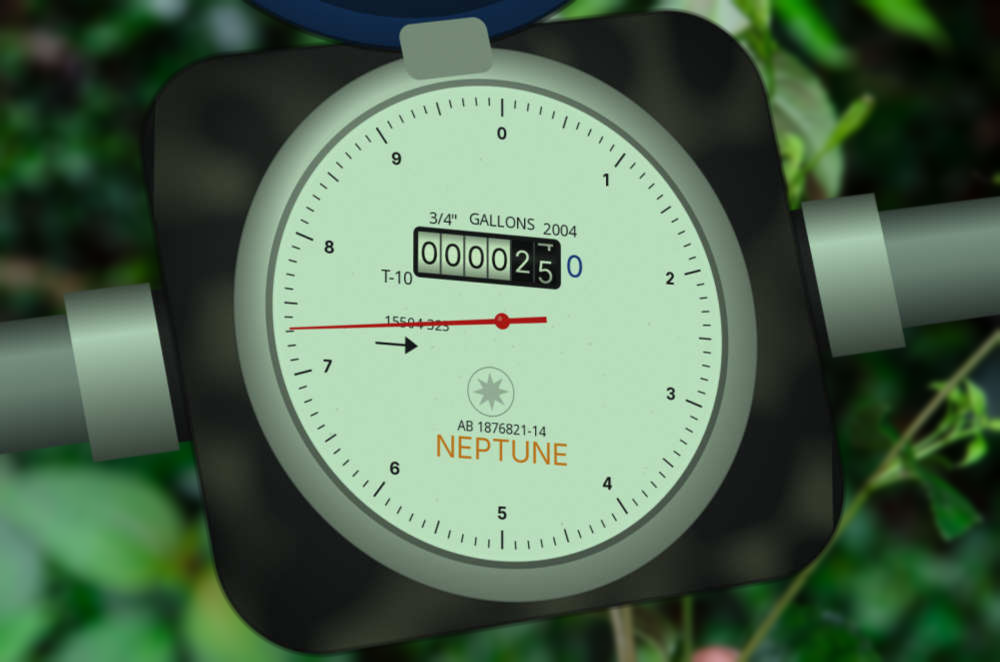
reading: gal 247.3
